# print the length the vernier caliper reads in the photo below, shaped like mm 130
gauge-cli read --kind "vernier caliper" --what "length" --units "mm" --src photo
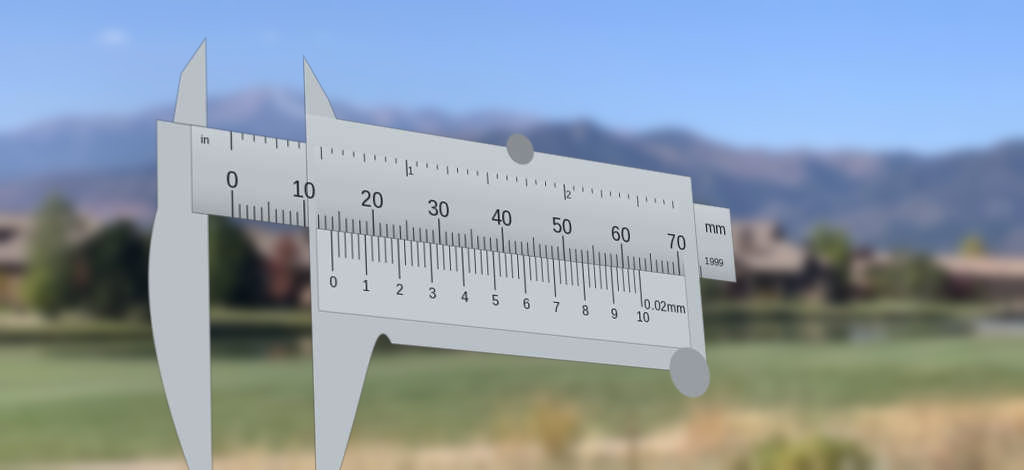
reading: mm 13.8
